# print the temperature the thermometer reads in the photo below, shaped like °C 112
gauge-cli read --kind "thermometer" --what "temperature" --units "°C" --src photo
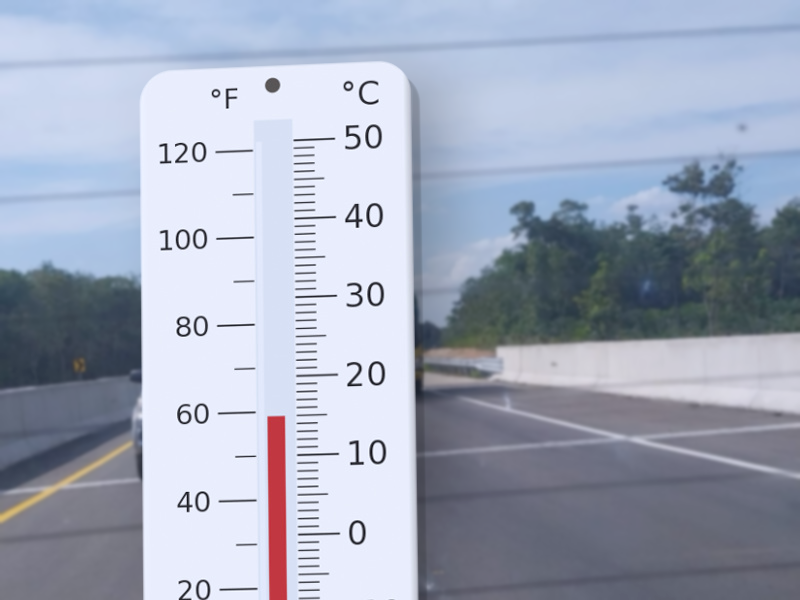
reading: °C 15
